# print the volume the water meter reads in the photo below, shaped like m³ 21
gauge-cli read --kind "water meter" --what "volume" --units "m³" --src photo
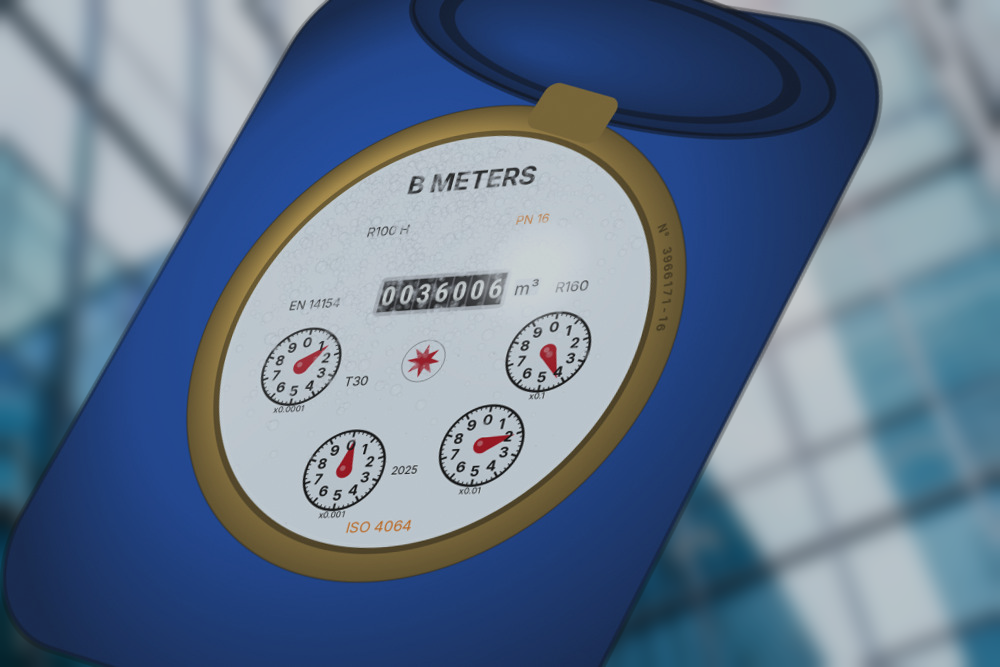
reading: m³ 36006.4201
